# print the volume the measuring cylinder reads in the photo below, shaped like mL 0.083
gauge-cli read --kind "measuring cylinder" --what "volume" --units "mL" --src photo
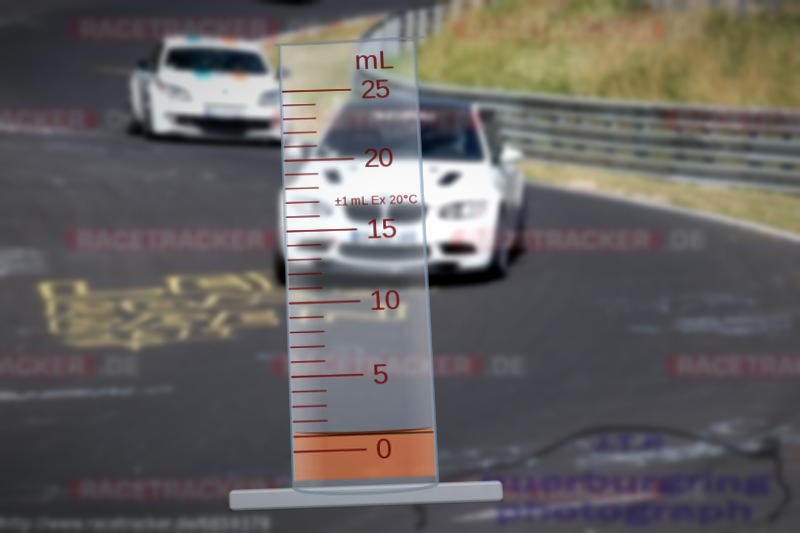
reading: mL 1
